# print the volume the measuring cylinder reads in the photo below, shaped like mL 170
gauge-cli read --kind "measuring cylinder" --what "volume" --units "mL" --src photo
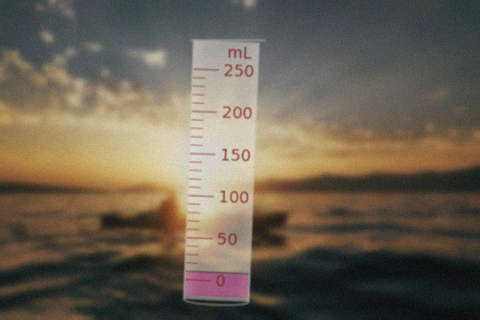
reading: mL 10
